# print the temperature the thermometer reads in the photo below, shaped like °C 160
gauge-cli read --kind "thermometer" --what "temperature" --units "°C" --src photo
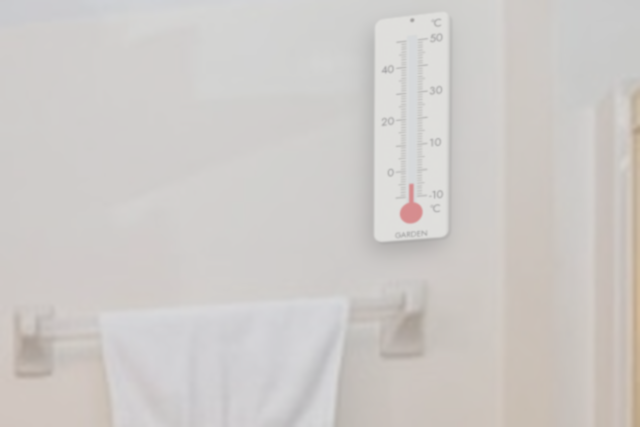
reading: °C -5
